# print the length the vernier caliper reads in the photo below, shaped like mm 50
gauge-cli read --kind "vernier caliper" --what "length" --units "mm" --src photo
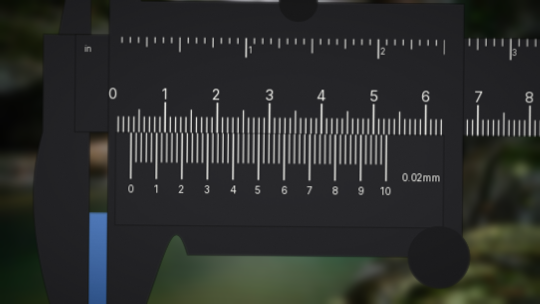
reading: mm 3.5
